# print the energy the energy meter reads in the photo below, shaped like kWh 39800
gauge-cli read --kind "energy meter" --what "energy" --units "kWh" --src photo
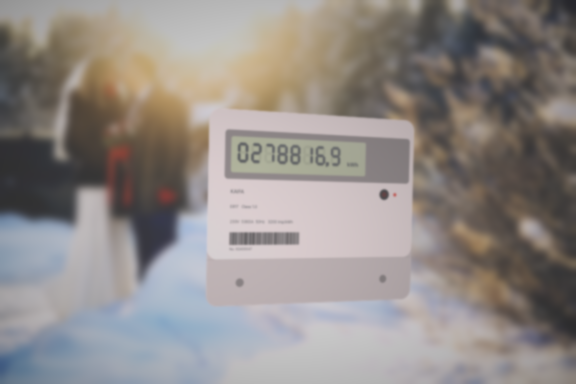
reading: kWh 278816.9
